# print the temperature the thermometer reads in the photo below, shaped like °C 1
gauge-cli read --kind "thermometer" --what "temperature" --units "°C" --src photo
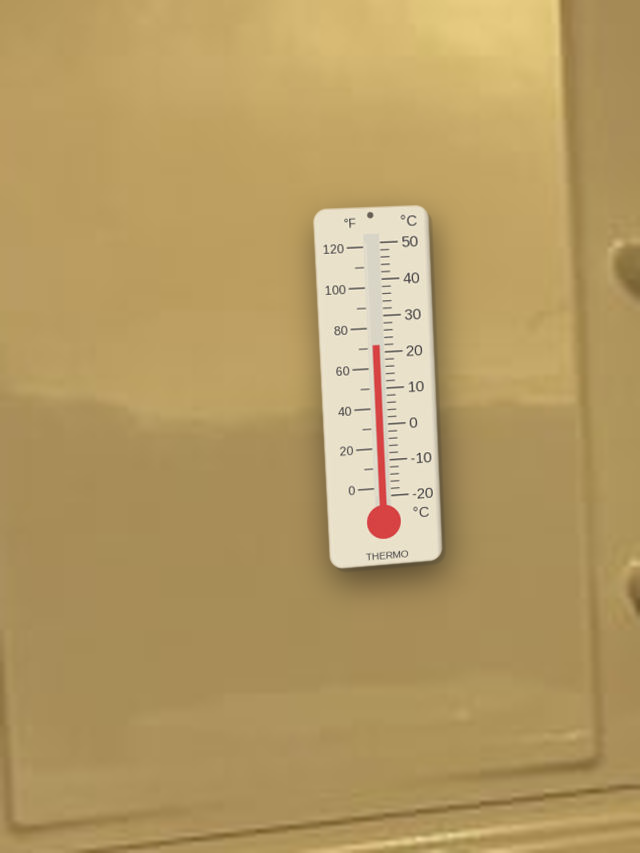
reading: °C 22
